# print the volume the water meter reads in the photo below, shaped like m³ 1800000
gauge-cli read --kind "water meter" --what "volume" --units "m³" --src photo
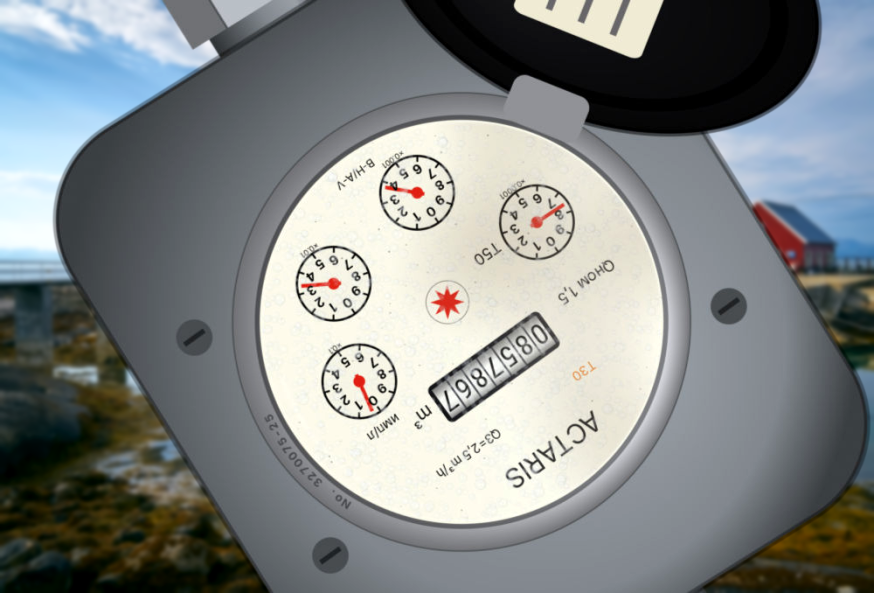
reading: m³ 857867.0337
